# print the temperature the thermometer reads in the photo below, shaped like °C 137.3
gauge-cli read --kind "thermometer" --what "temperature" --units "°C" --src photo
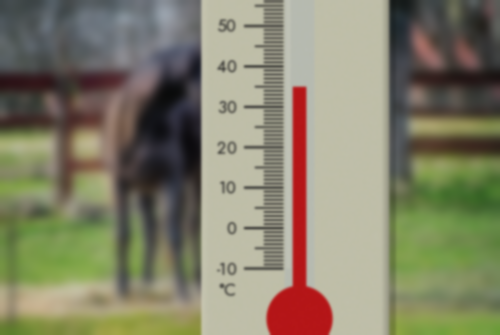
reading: °C 35
